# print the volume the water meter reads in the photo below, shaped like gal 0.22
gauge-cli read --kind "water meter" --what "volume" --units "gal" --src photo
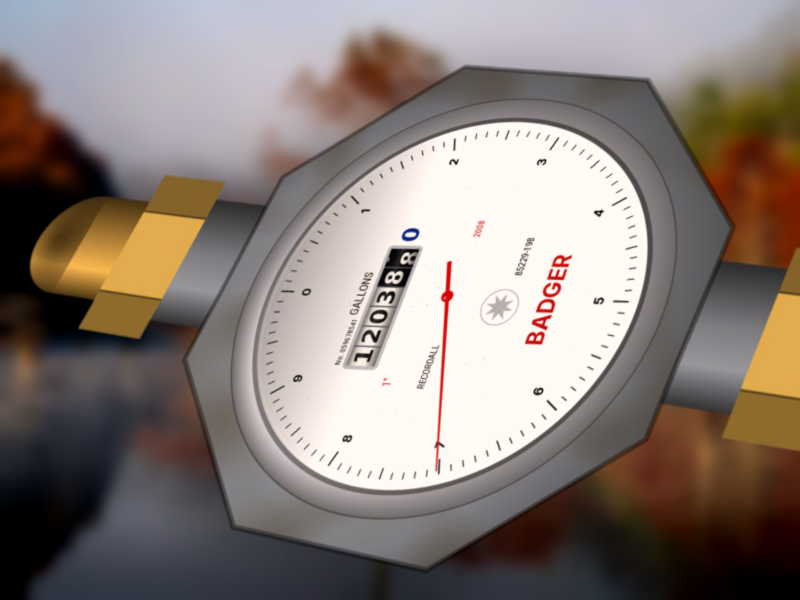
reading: gal 1203877.0
